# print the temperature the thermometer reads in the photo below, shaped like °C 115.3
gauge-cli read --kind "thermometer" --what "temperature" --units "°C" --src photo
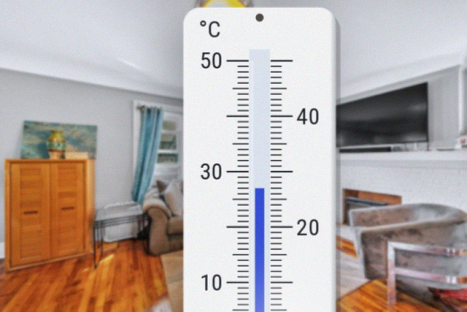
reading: °C 27
